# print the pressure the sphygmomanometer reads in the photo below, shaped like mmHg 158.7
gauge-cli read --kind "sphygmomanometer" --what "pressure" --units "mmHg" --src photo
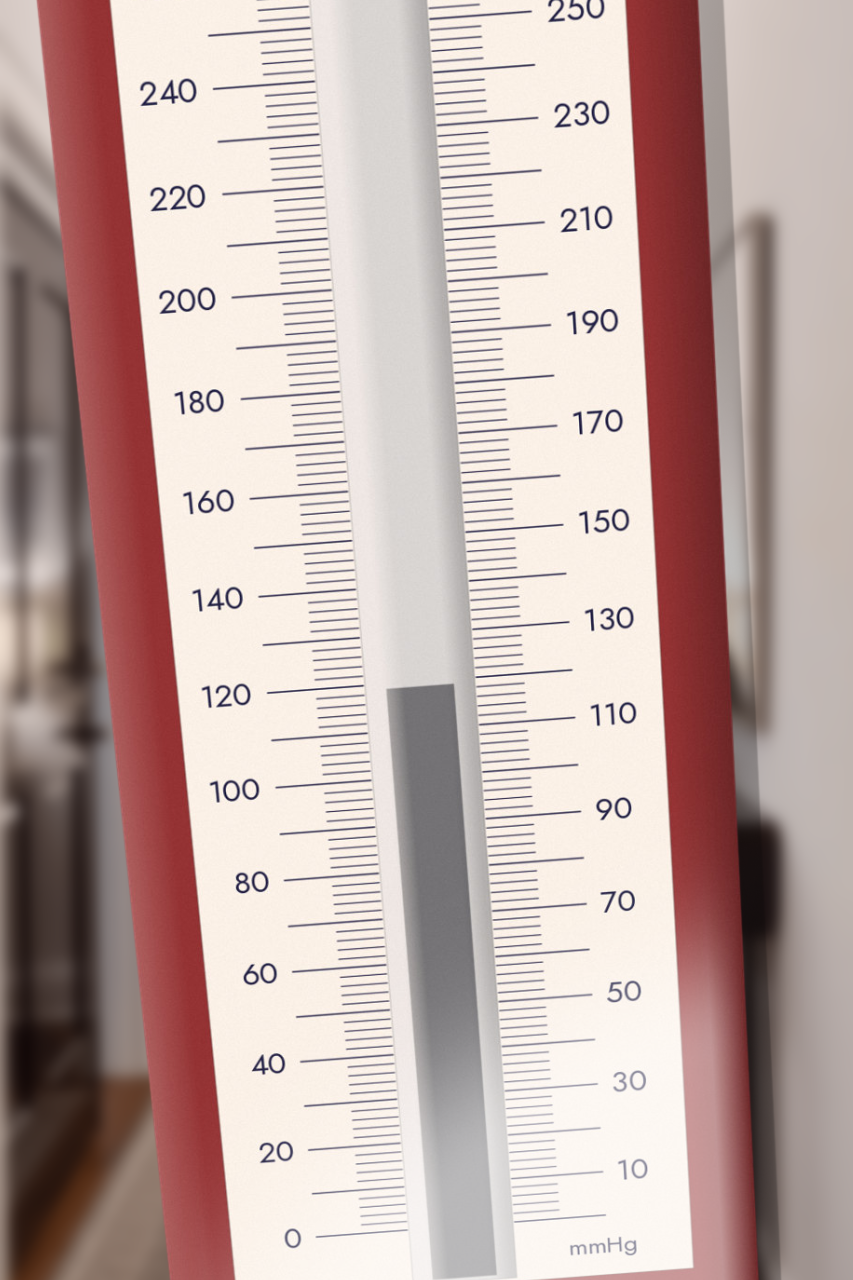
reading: mmHg 119
